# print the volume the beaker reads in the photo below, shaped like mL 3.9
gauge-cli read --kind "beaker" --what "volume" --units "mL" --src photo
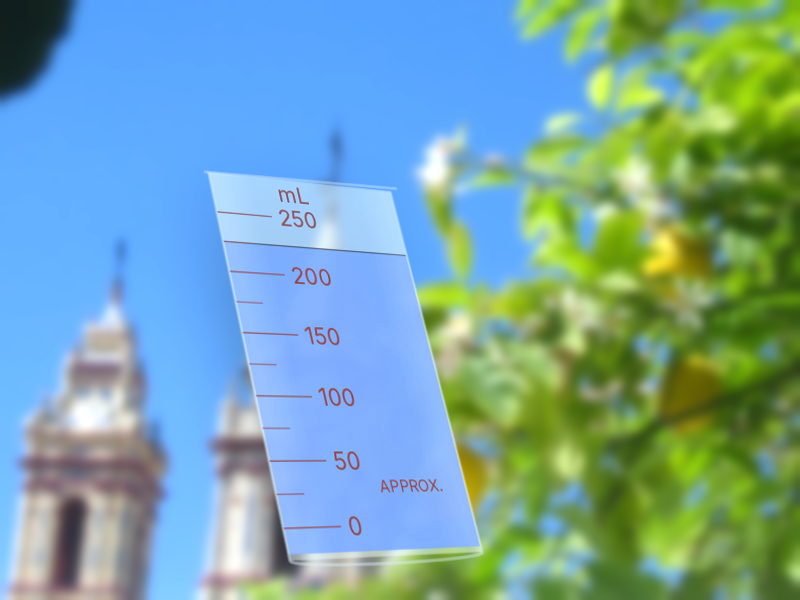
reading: mL 225
